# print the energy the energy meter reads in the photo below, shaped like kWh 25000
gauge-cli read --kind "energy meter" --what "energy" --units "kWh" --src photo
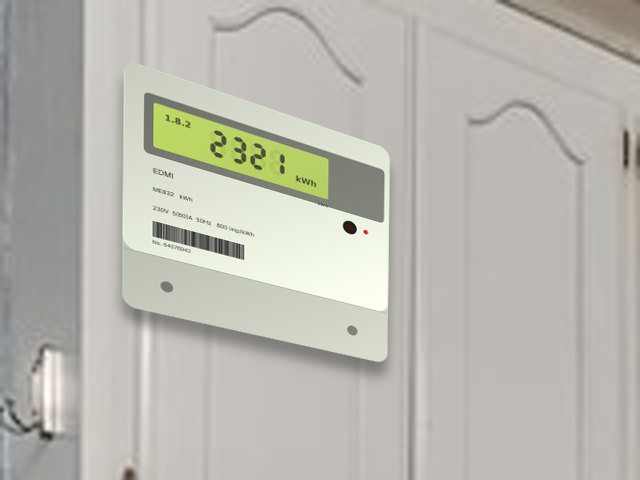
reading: kWh 2321
